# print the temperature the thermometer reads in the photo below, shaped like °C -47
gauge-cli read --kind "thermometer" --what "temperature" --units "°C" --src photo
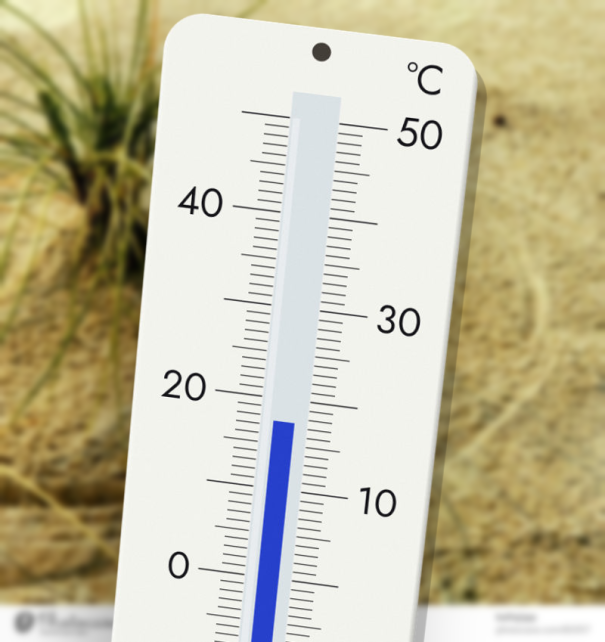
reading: °C 17.5
